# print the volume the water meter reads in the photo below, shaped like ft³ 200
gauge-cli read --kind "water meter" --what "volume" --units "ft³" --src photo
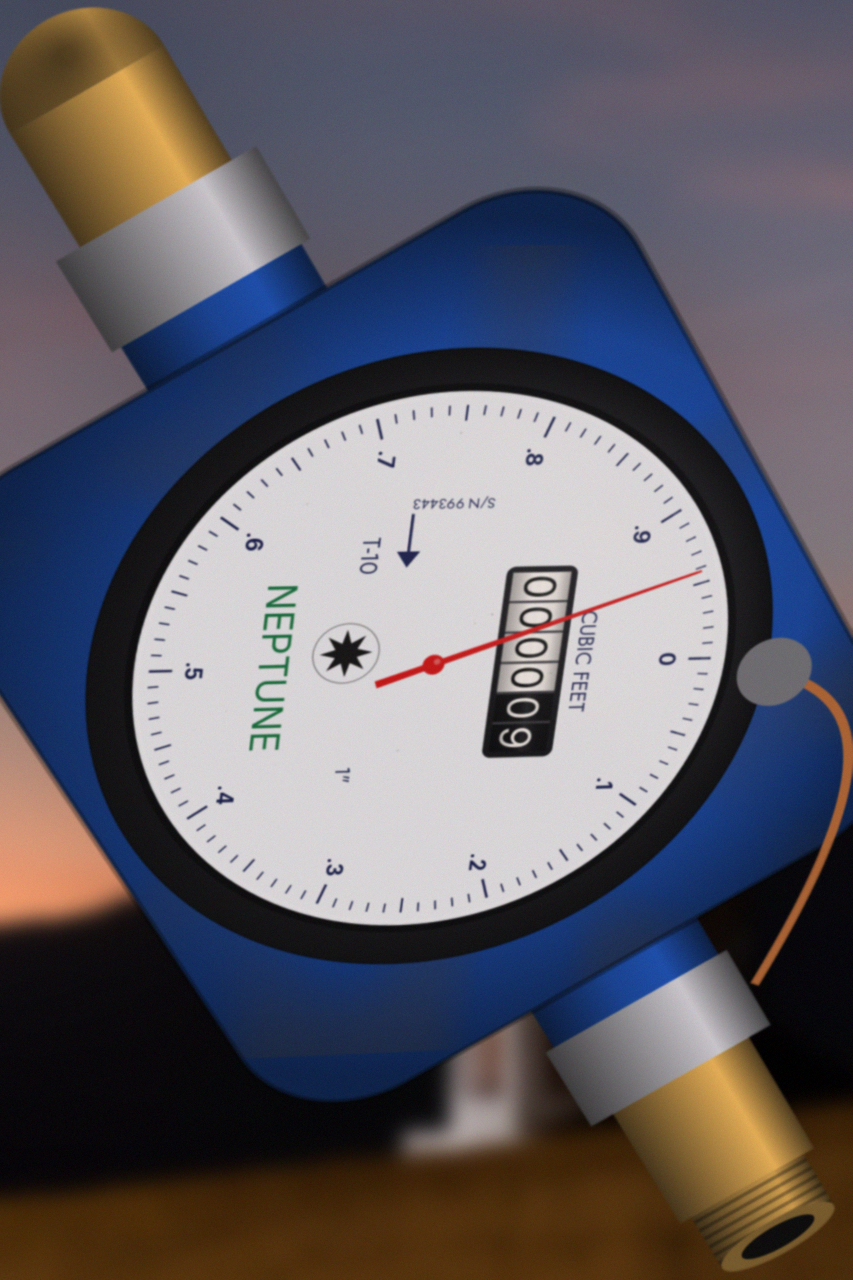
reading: ft³ 8.94
